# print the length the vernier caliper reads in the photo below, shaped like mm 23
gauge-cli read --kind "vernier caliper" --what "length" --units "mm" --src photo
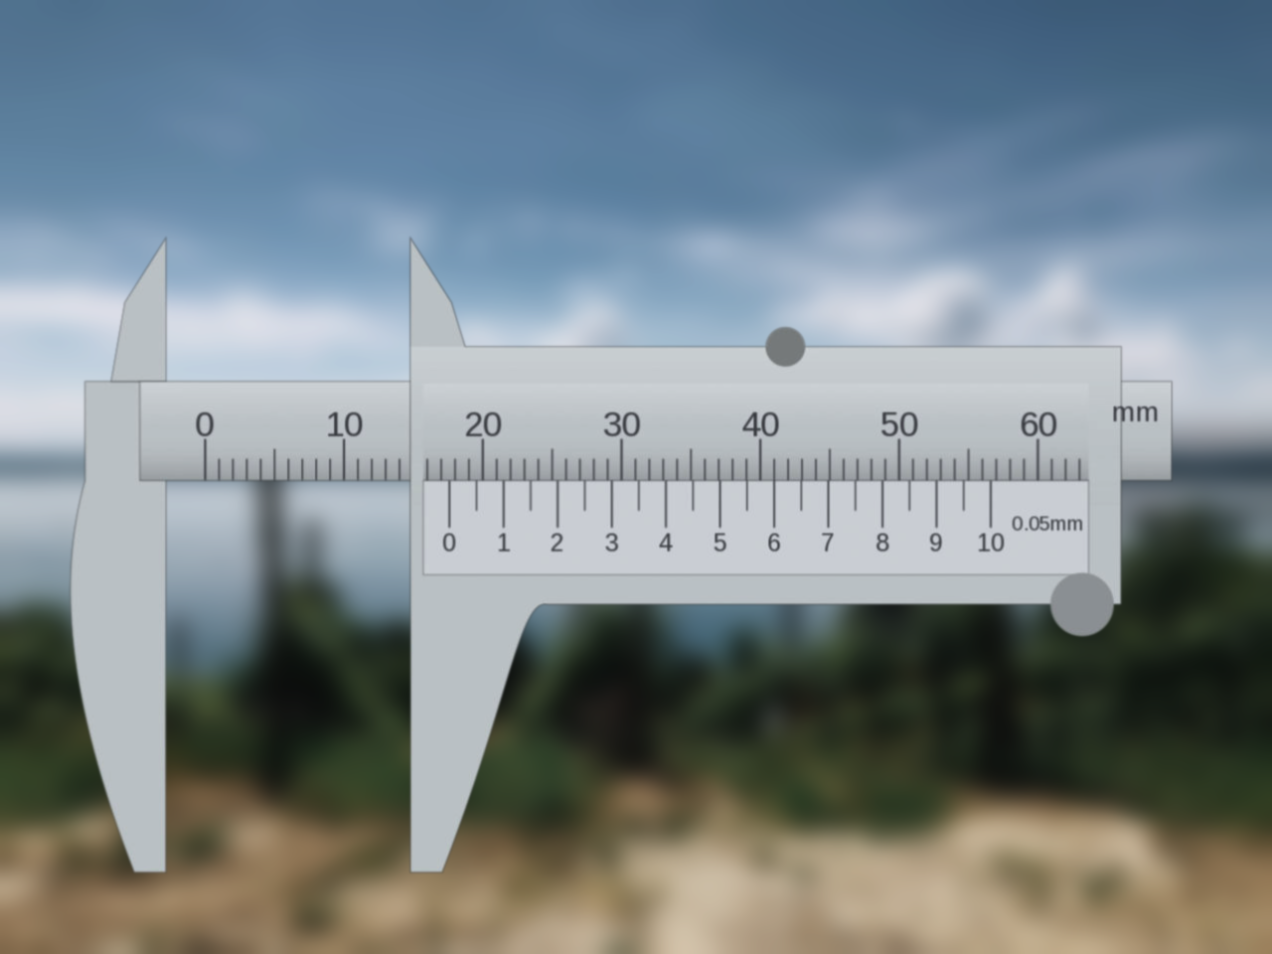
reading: mm 17.6
